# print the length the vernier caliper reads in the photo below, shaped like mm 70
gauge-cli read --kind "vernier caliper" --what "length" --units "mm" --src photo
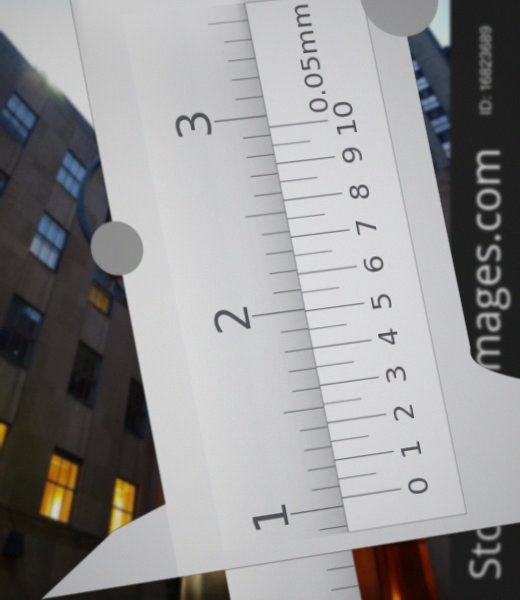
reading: mm 10.4
